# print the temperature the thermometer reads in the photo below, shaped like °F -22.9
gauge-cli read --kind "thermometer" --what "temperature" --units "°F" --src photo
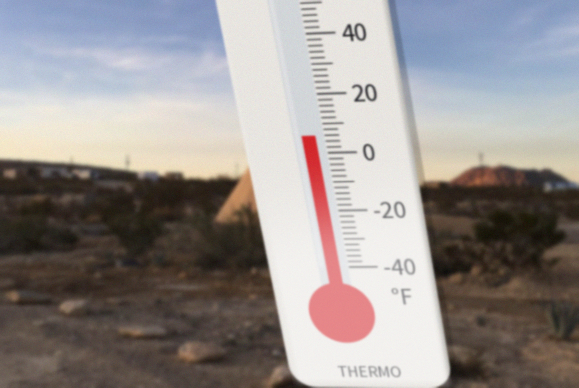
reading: °F 6
